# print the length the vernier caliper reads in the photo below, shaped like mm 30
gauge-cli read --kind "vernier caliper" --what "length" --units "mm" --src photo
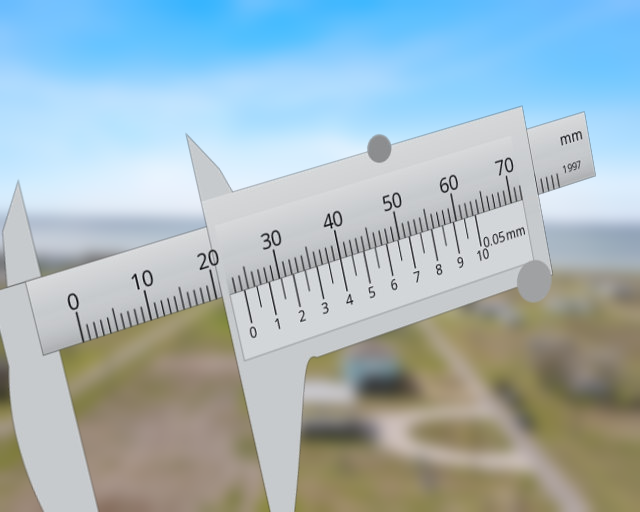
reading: mm 24.4
